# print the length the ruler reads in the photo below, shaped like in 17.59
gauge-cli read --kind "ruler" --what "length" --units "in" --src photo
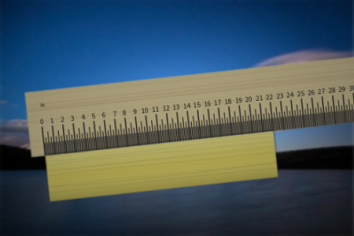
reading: in 22
